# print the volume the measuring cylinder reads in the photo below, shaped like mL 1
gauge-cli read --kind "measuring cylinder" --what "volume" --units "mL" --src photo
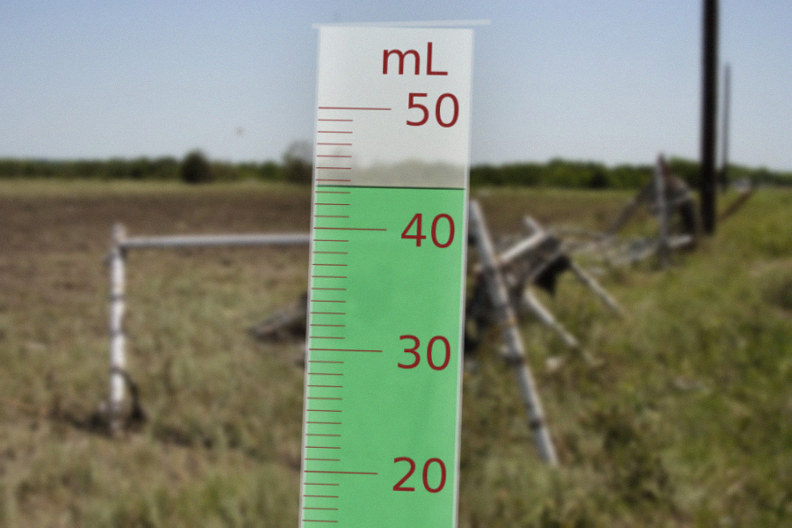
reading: mL 43.5
